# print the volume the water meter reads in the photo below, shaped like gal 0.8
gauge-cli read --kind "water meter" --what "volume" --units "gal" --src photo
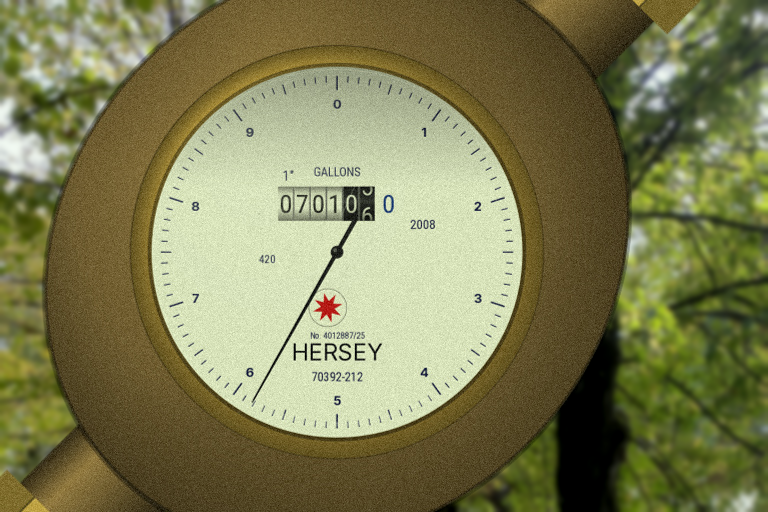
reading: gal 701055.8
